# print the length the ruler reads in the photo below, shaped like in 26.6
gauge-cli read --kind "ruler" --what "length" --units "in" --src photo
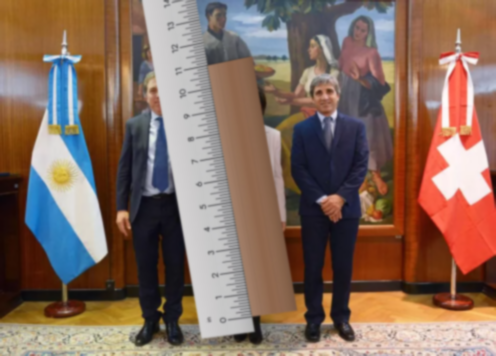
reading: in 11
